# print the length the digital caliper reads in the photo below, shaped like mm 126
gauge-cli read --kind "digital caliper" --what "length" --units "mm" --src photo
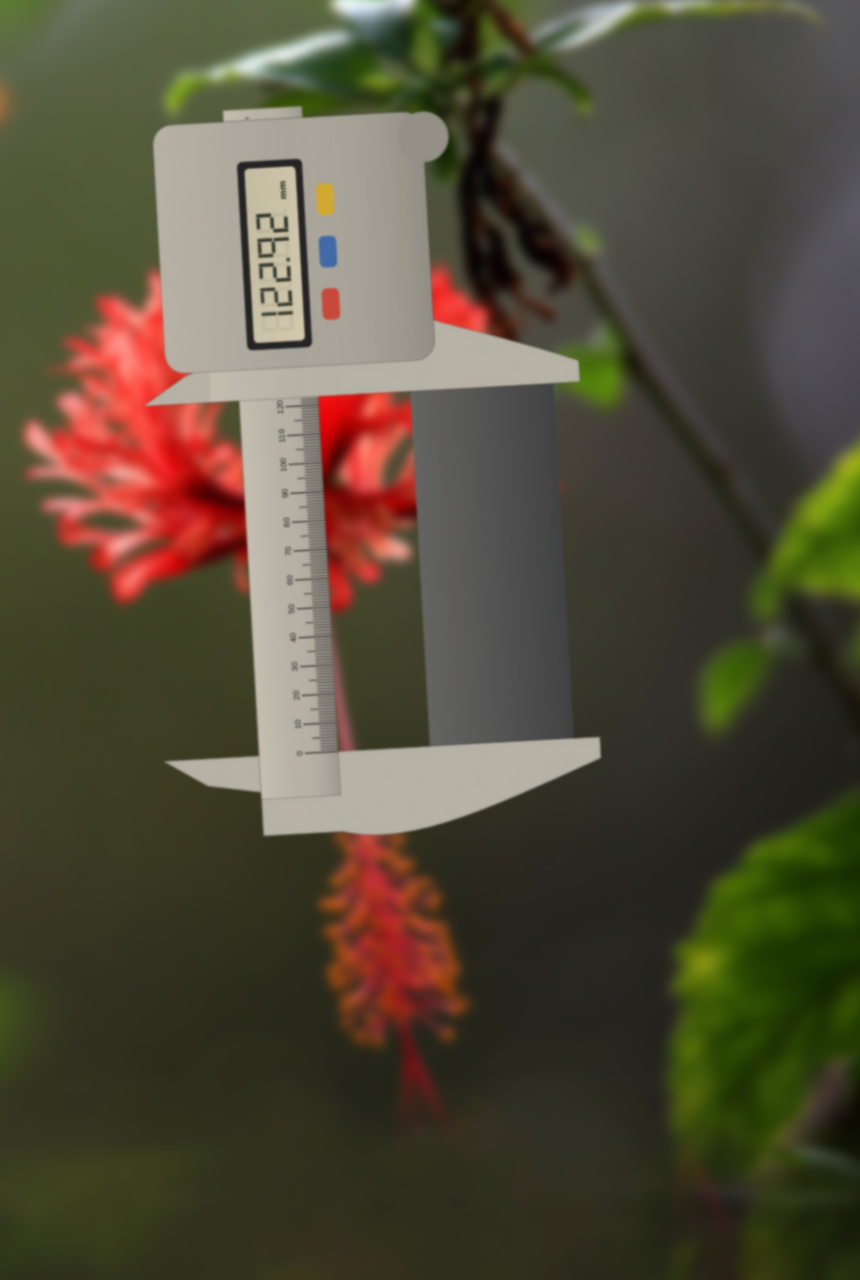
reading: mm 122.92
